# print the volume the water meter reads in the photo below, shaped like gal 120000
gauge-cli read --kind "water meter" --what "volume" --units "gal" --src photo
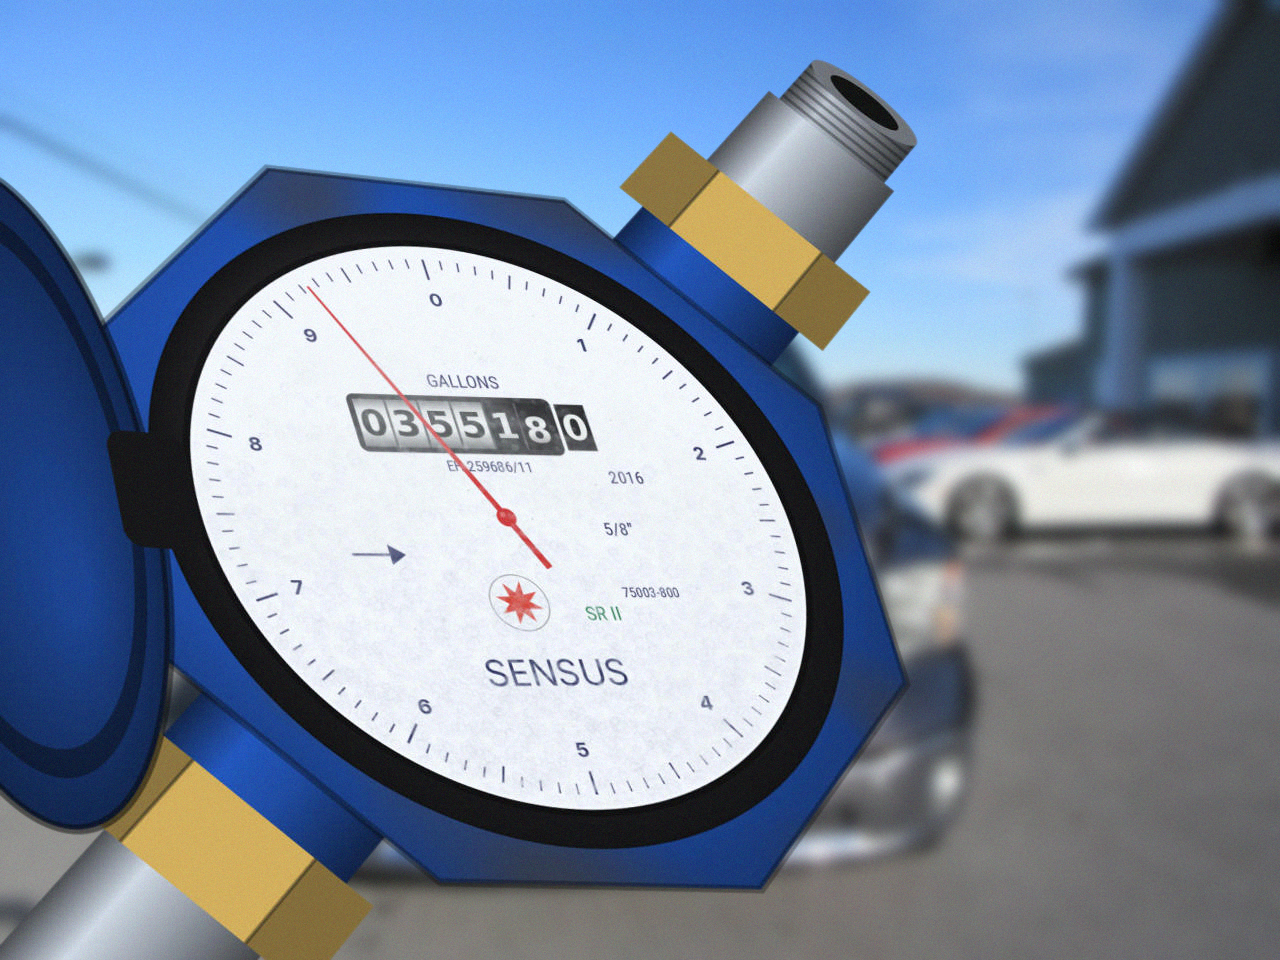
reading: gal 355179.2
